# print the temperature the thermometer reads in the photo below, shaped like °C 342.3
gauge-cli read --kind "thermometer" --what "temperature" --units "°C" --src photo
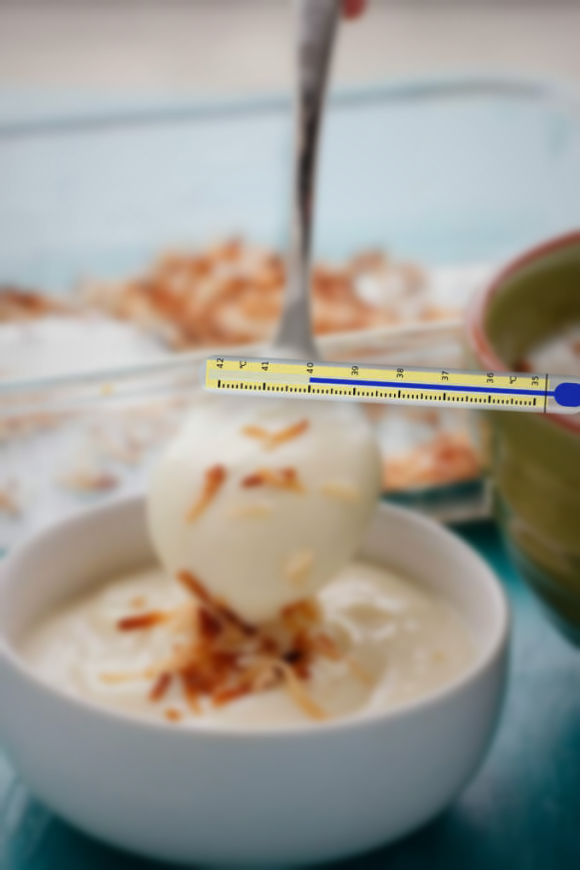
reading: °C 40
